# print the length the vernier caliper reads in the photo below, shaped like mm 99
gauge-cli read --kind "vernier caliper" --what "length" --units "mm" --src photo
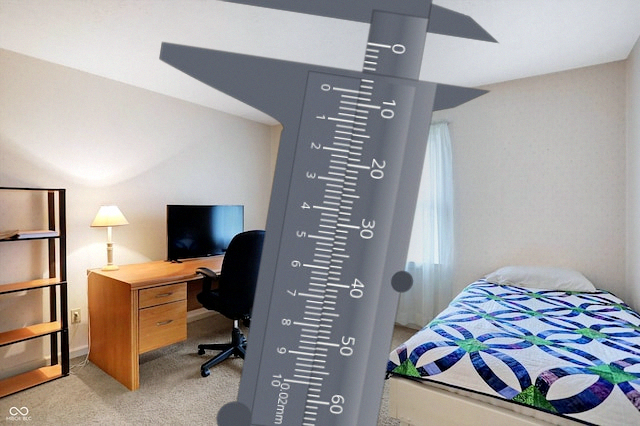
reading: mm 8.0
